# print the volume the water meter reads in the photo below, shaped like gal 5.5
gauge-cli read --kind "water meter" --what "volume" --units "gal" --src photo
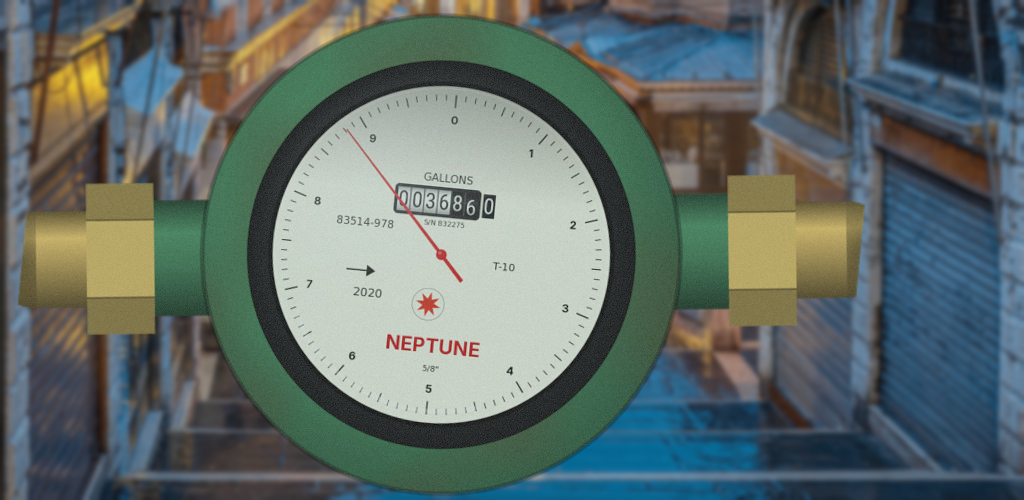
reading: gal 36858.8
